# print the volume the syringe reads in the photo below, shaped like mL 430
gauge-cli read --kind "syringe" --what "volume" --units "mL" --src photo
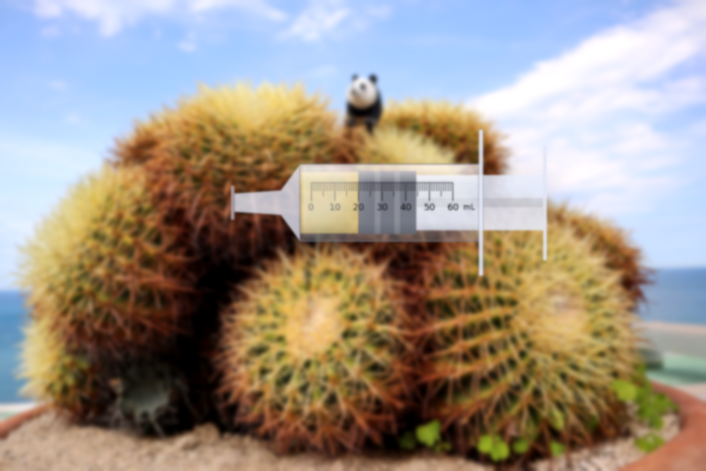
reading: mL 20
